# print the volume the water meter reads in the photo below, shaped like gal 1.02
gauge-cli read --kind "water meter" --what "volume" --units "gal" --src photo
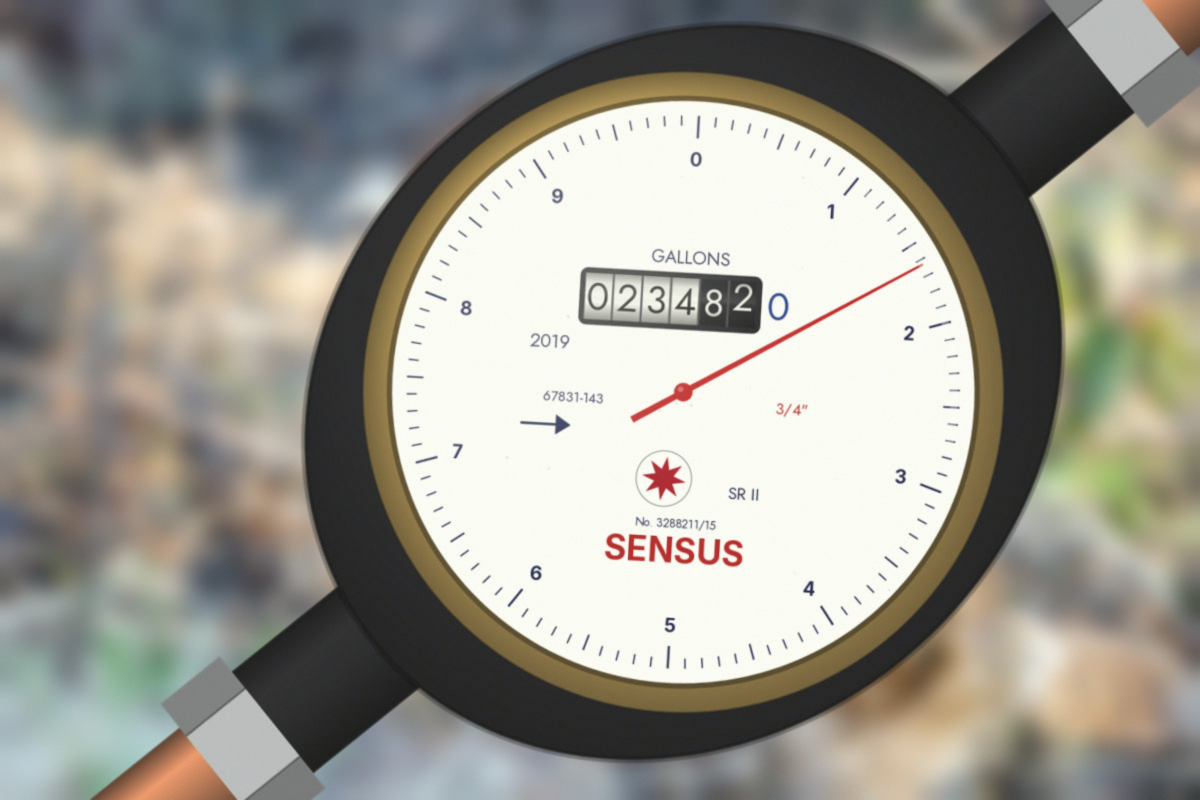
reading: gal 234821.6
